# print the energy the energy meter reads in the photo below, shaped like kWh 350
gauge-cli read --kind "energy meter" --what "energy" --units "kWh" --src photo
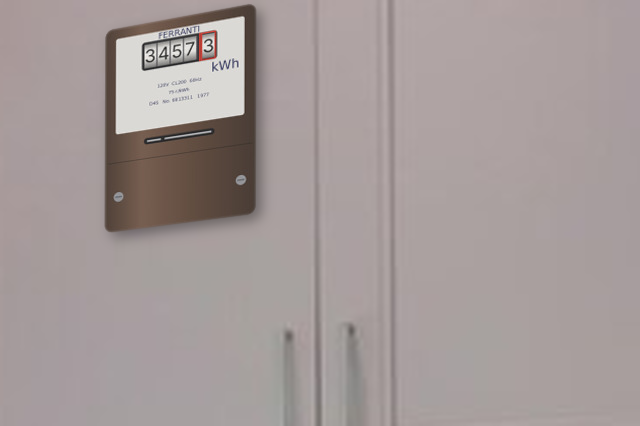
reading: kWh 3457.3
